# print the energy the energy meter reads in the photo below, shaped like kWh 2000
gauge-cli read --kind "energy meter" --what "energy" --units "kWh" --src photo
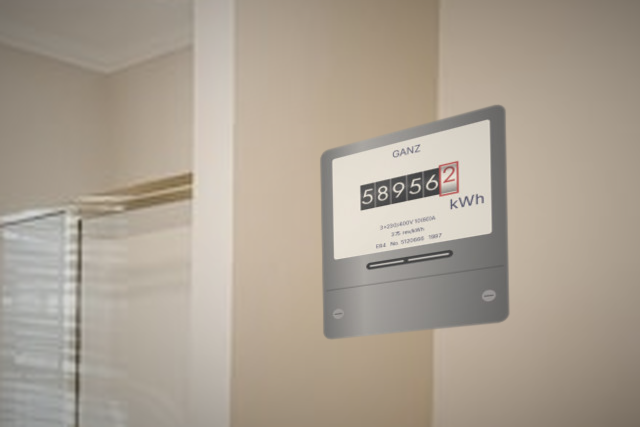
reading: kWh 58956.2
